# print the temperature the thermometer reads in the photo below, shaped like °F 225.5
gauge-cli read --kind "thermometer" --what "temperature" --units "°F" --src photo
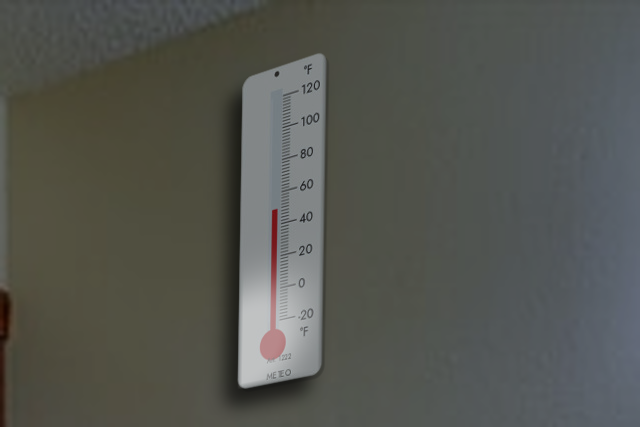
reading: °F 50
